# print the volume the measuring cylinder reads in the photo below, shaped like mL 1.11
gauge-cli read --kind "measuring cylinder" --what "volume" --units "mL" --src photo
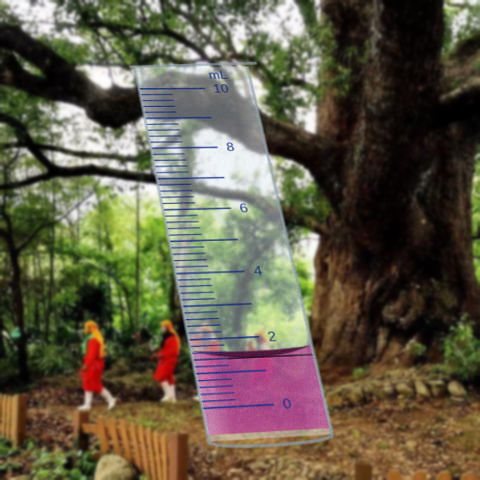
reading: mL 1.4
